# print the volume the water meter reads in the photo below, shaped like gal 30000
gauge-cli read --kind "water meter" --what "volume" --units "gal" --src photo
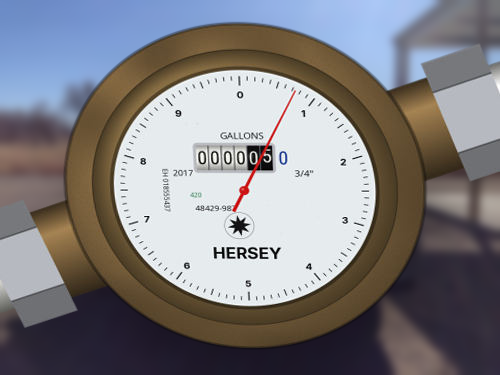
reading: gal 50.7
